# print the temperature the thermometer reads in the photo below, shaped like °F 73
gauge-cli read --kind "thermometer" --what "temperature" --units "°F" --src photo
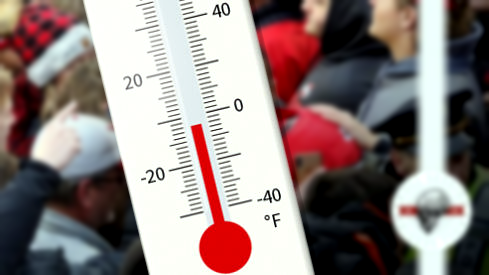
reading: °F -4
